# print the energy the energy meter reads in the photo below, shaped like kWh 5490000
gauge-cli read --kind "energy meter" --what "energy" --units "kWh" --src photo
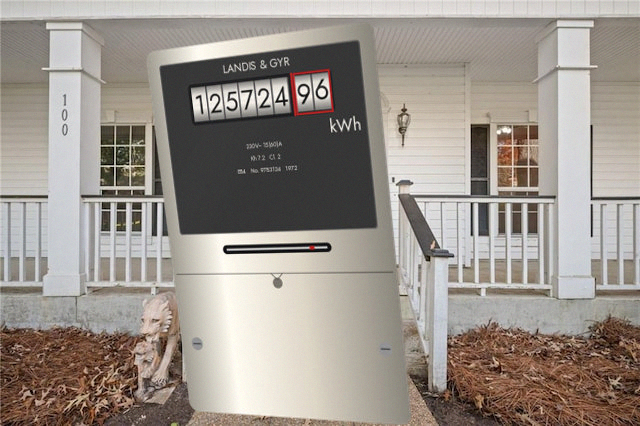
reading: kWh 125724.96
